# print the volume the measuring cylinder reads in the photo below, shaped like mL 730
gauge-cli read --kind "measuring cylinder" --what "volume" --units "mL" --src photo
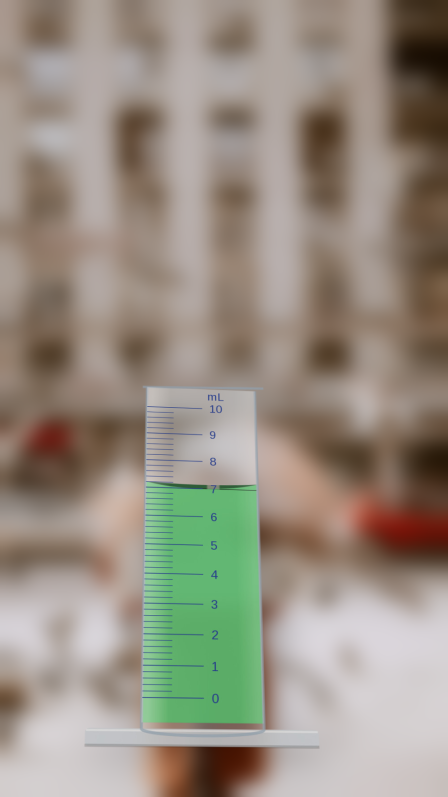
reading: mL 7
